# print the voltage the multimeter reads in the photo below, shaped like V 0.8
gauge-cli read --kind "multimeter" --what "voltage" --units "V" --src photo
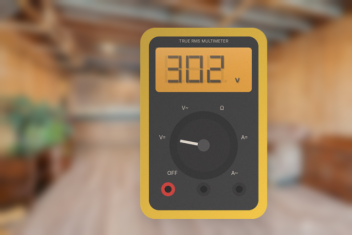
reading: V 302
